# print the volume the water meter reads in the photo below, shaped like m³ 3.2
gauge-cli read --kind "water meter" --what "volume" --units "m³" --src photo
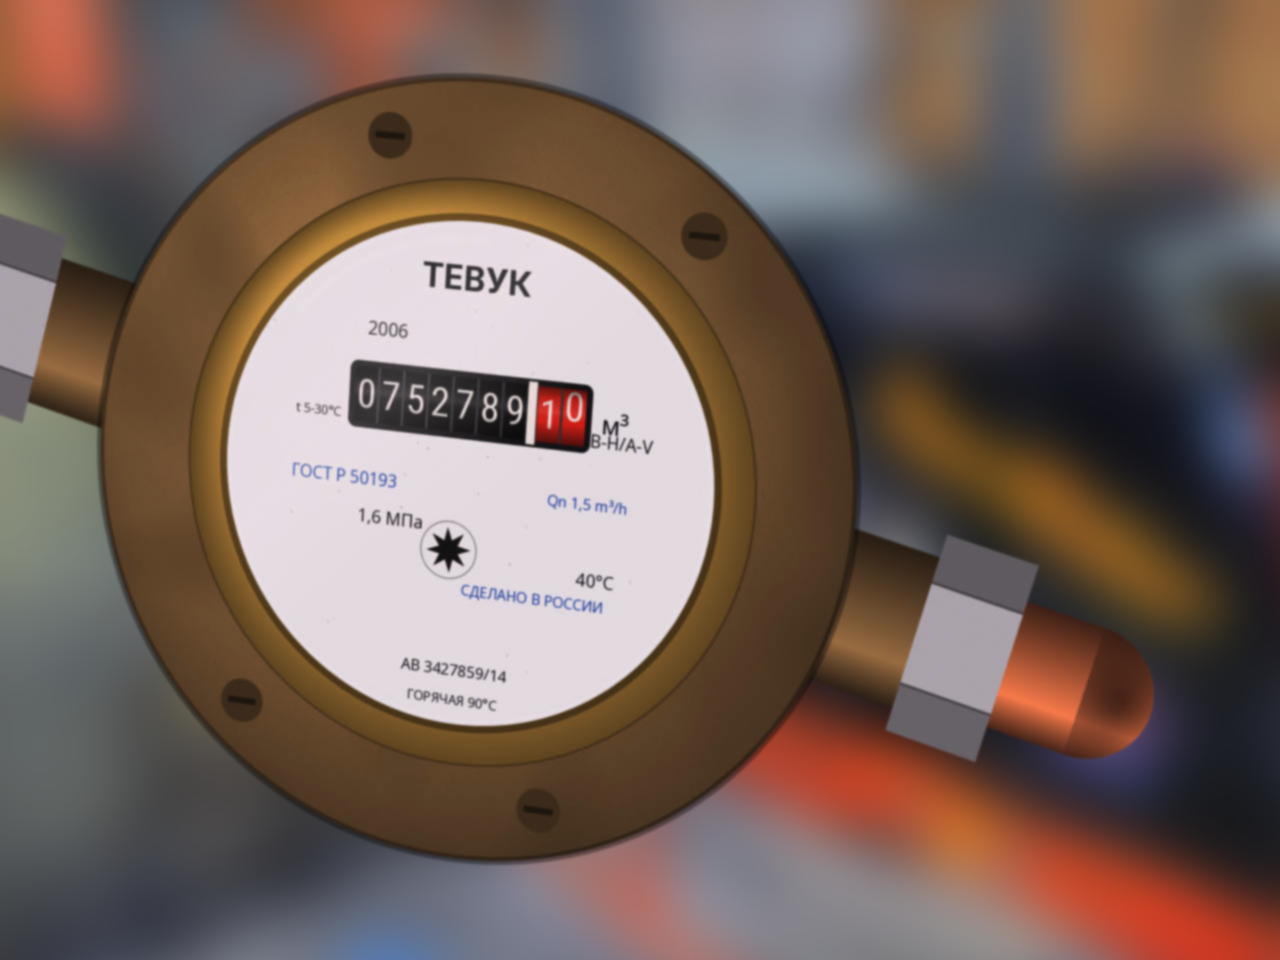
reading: m³ 752789.10
